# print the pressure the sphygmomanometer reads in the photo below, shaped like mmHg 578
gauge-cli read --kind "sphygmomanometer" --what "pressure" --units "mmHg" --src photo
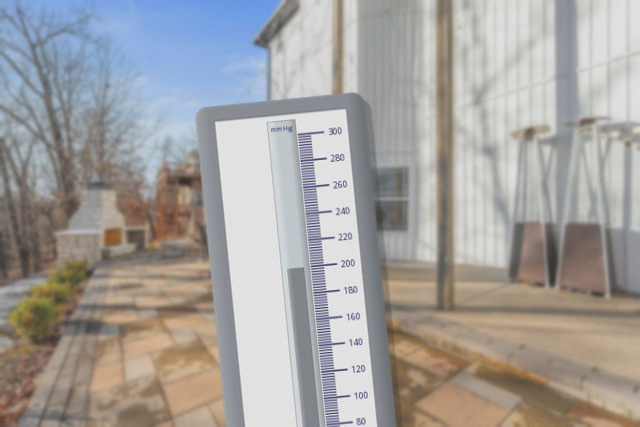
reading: mmHg 200
